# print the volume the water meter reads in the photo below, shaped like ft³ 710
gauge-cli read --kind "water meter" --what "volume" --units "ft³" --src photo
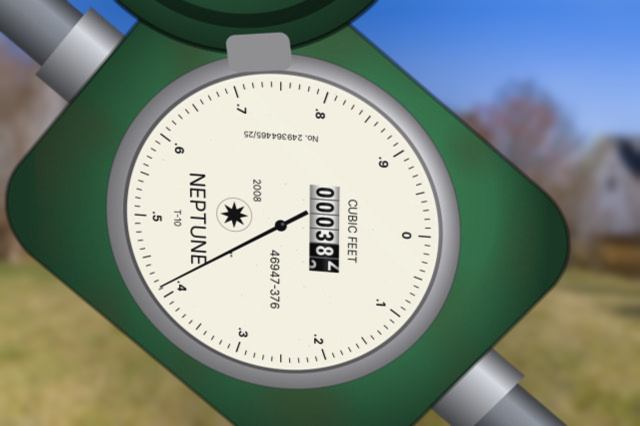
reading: ft³ 382.41
